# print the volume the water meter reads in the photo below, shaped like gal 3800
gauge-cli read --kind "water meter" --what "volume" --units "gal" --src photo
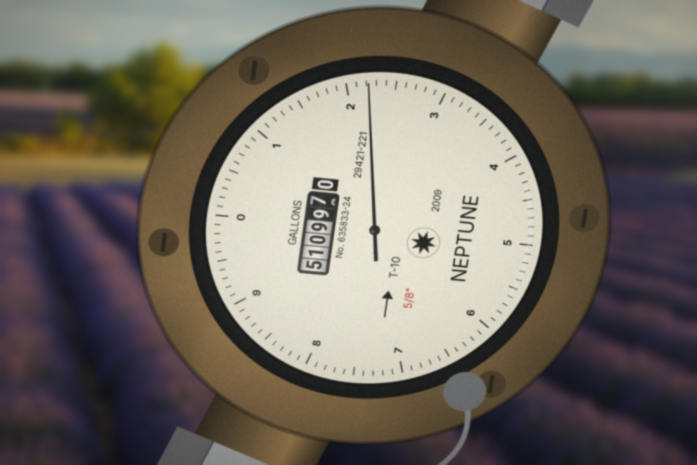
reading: gal 5109972.2
